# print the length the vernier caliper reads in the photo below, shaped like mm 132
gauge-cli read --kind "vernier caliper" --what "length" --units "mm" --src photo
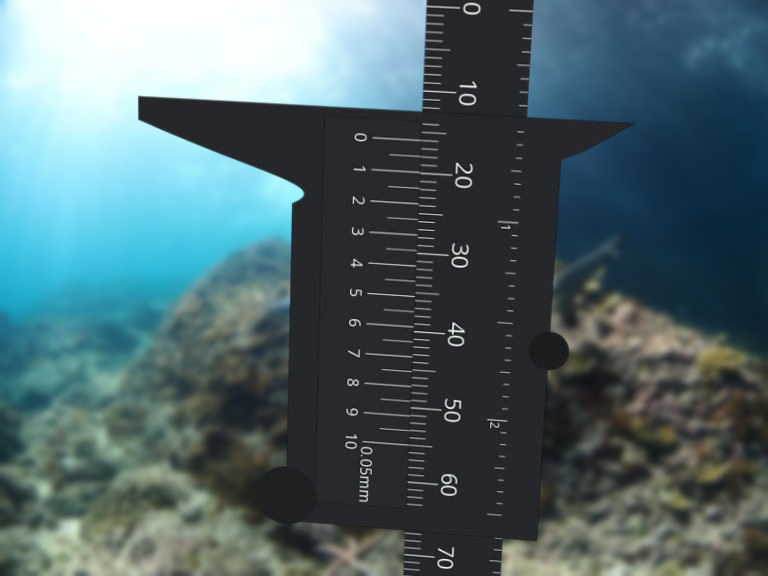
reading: mm 16.0
